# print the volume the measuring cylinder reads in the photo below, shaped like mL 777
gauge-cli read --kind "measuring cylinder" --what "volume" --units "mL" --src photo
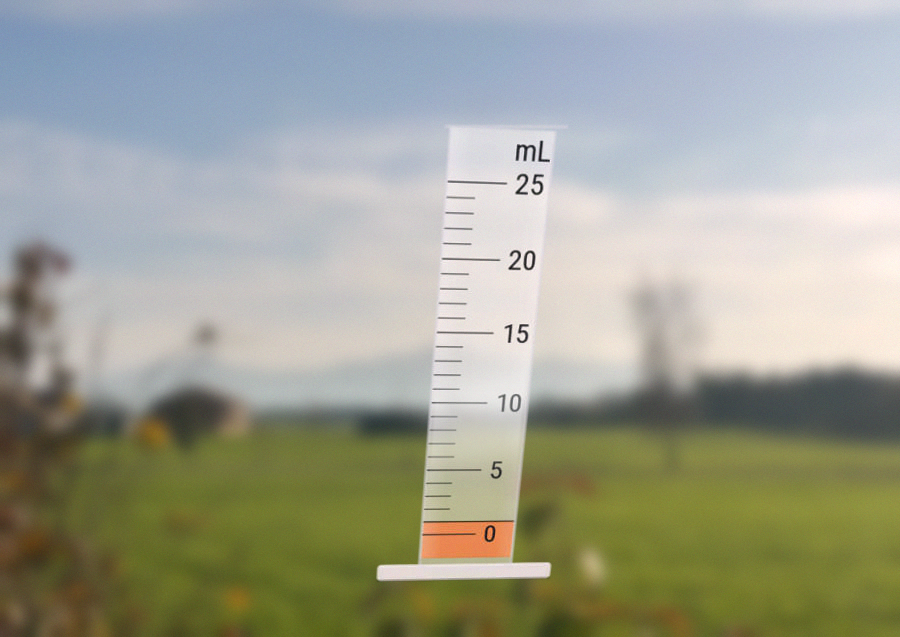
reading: mL 1
